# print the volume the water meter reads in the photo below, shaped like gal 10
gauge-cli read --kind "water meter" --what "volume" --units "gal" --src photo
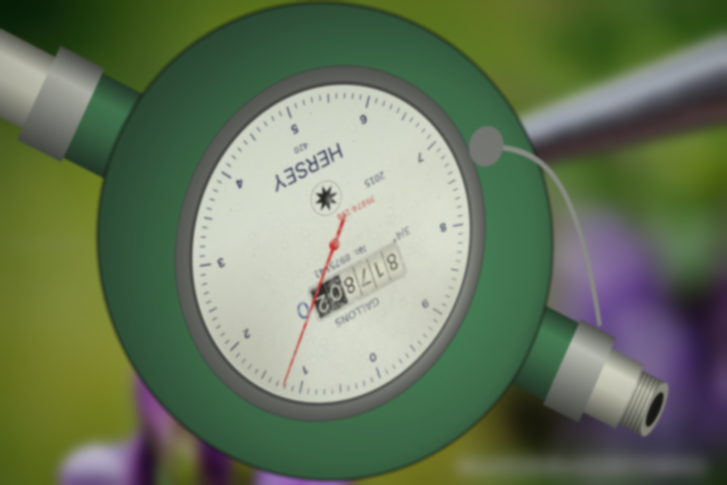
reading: gal 8178021.2
